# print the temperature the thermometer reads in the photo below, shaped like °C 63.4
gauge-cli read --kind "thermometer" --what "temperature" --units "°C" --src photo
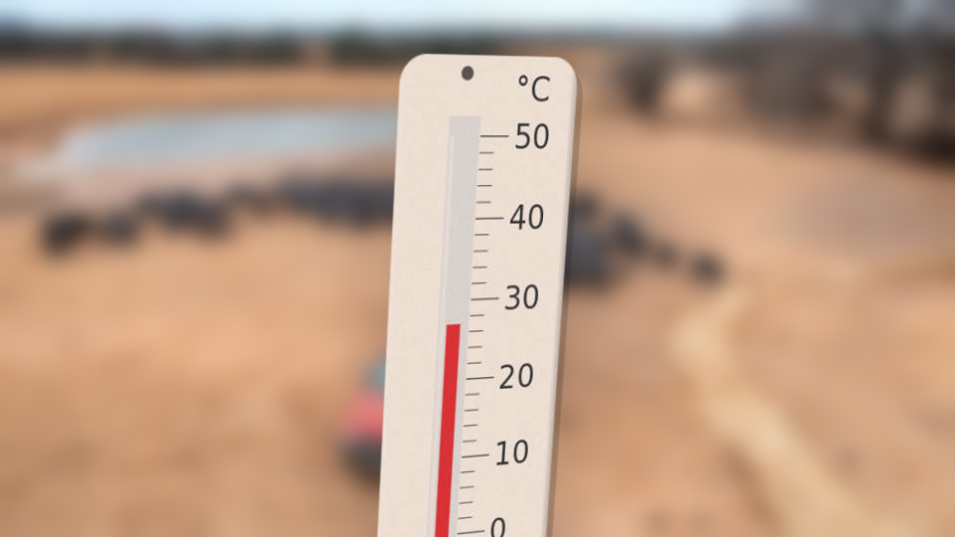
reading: °C 27
